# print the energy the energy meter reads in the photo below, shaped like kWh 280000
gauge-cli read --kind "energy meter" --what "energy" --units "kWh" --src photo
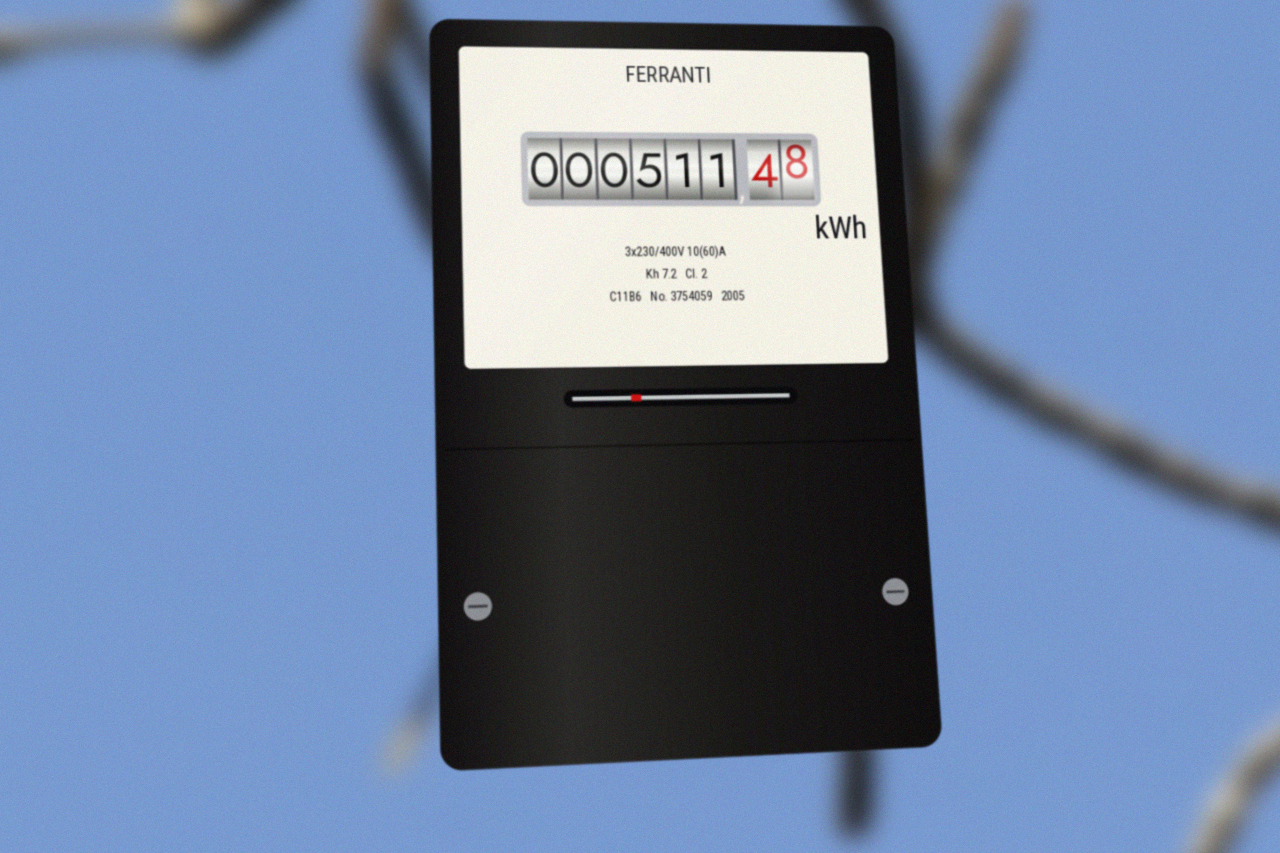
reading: kWh 511.48
